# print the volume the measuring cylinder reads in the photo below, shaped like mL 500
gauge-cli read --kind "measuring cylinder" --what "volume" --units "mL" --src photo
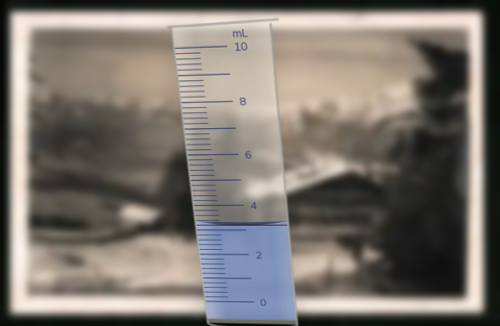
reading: mL 3.2
